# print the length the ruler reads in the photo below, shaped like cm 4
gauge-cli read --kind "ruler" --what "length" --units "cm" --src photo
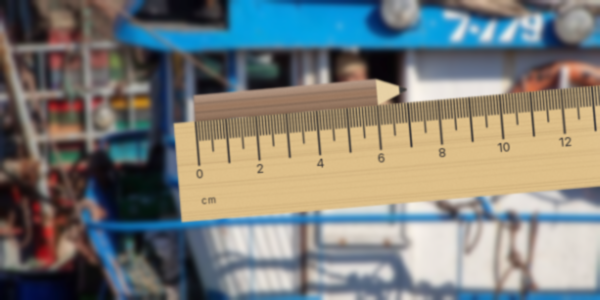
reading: cm 7
